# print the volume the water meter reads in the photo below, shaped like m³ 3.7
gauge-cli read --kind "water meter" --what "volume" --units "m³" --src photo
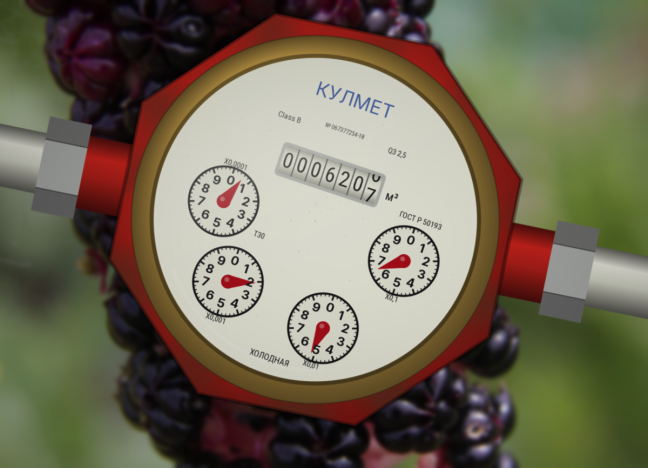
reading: m³ 6206.6520
